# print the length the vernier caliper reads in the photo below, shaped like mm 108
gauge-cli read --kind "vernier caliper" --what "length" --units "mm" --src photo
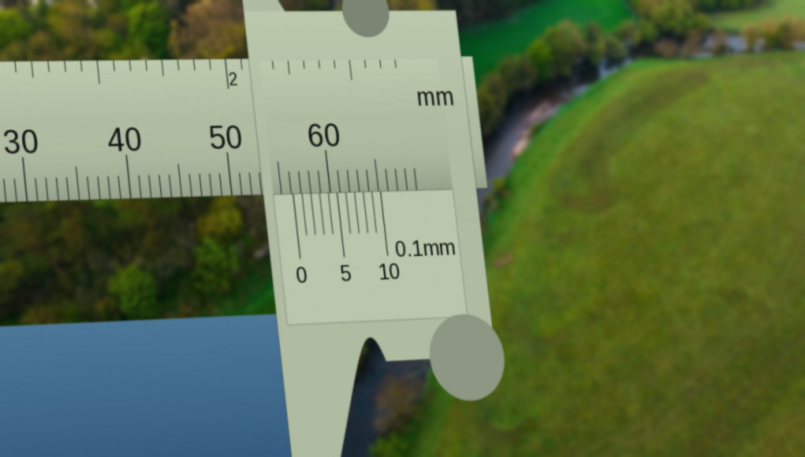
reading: mm 56.2
